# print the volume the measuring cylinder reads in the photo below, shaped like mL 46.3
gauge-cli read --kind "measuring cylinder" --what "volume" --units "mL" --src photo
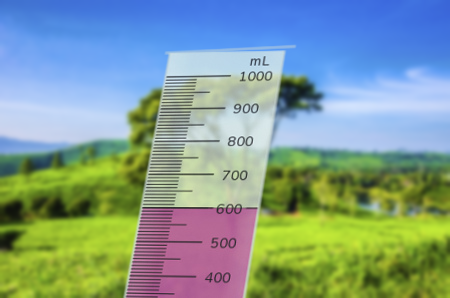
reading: mL 600
